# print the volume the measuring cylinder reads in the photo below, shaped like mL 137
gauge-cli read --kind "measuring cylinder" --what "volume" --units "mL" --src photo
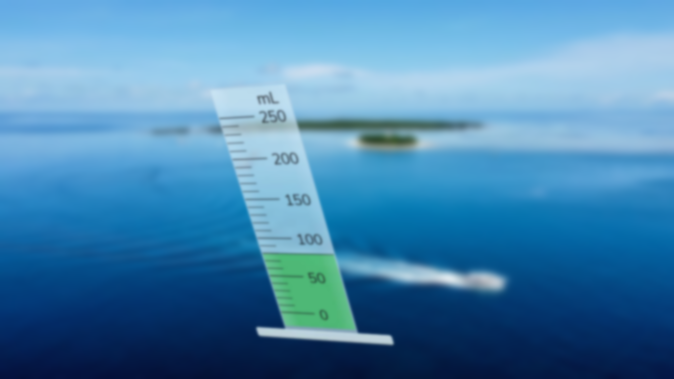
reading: mL 80
